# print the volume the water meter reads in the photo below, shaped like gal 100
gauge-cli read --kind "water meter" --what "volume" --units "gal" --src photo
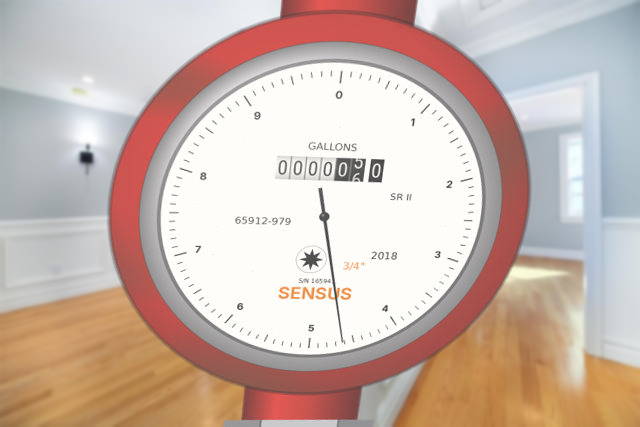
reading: gal 54.6
